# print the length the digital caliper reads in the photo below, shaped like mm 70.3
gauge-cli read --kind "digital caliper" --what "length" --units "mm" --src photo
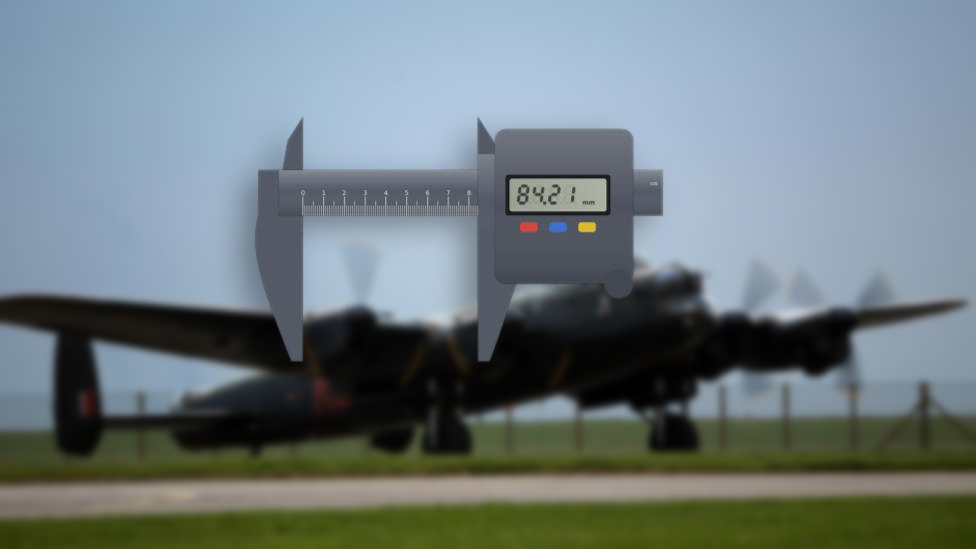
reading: mm 84.21
